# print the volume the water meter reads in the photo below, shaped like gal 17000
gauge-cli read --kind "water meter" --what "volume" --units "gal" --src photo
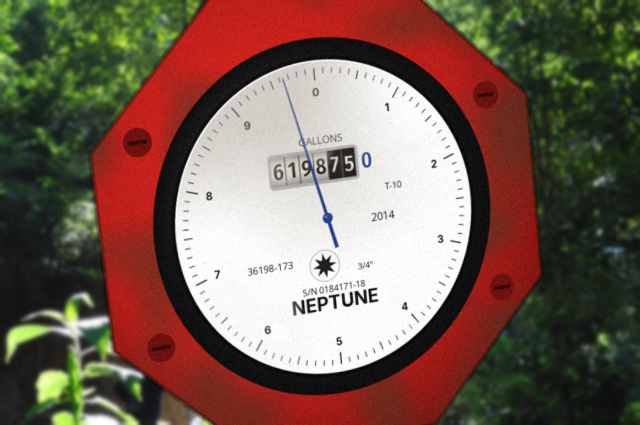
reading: gal 6198749.6
